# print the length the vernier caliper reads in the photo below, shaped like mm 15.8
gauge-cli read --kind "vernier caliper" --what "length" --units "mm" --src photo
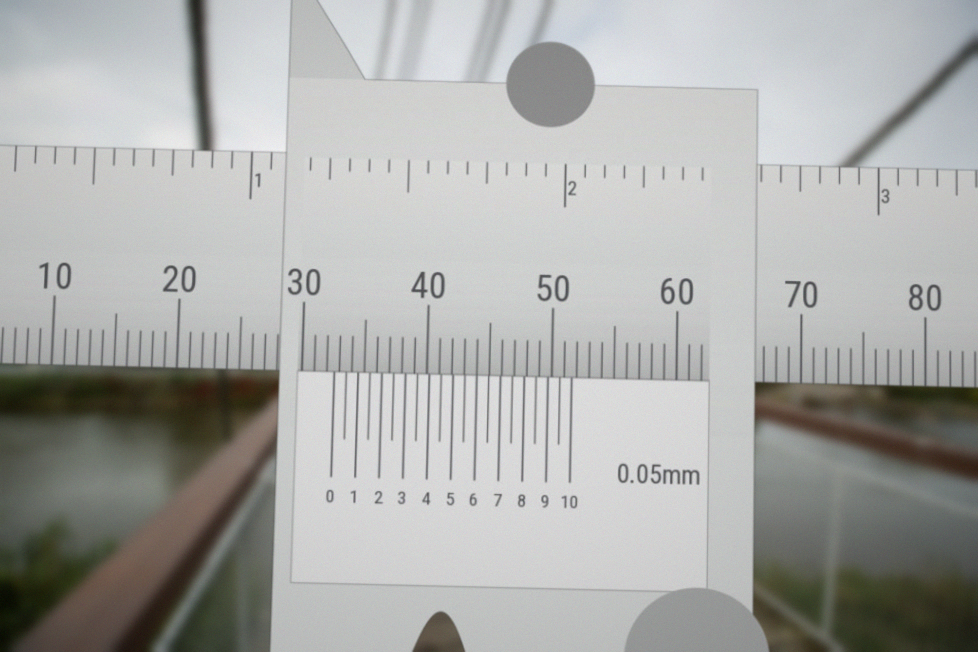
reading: mm 32.6
